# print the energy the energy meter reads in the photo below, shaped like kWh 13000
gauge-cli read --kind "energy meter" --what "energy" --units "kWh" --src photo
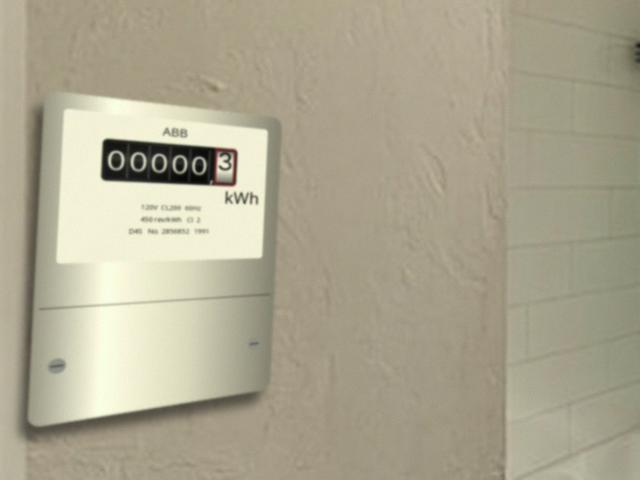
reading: kWh 0.3
